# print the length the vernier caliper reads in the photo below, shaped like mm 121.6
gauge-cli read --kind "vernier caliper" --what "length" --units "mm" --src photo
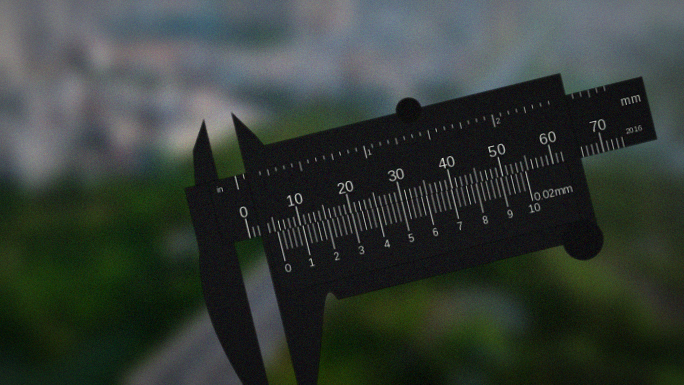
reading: mm 5.5
